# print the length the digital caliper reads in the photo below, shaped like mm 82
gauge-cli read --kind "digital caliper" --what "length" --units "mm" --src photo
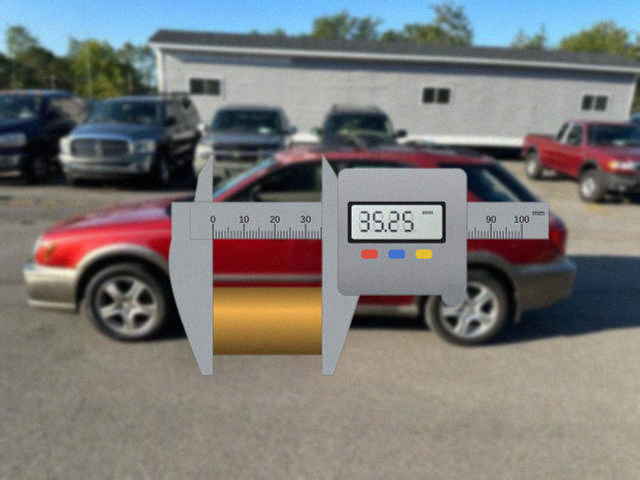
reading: mm 35.25
